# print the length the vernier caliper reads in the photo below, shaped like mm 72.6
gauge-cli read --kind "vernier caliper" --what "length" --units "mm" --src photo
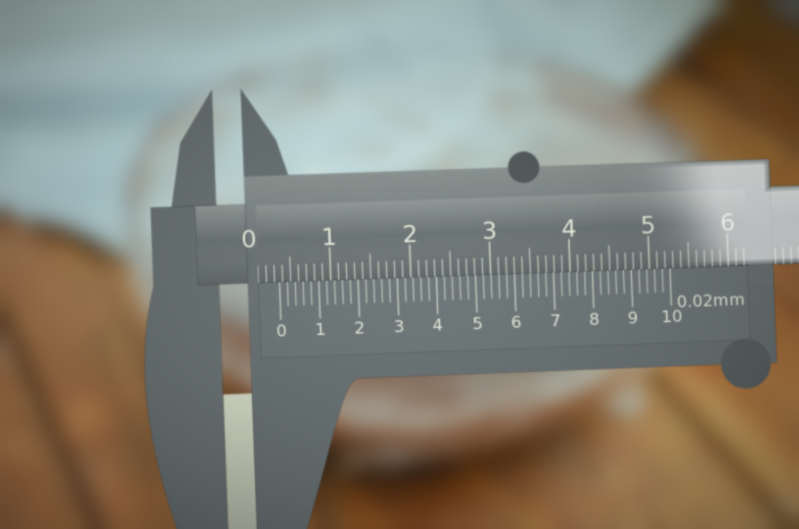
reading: mm 3.6
